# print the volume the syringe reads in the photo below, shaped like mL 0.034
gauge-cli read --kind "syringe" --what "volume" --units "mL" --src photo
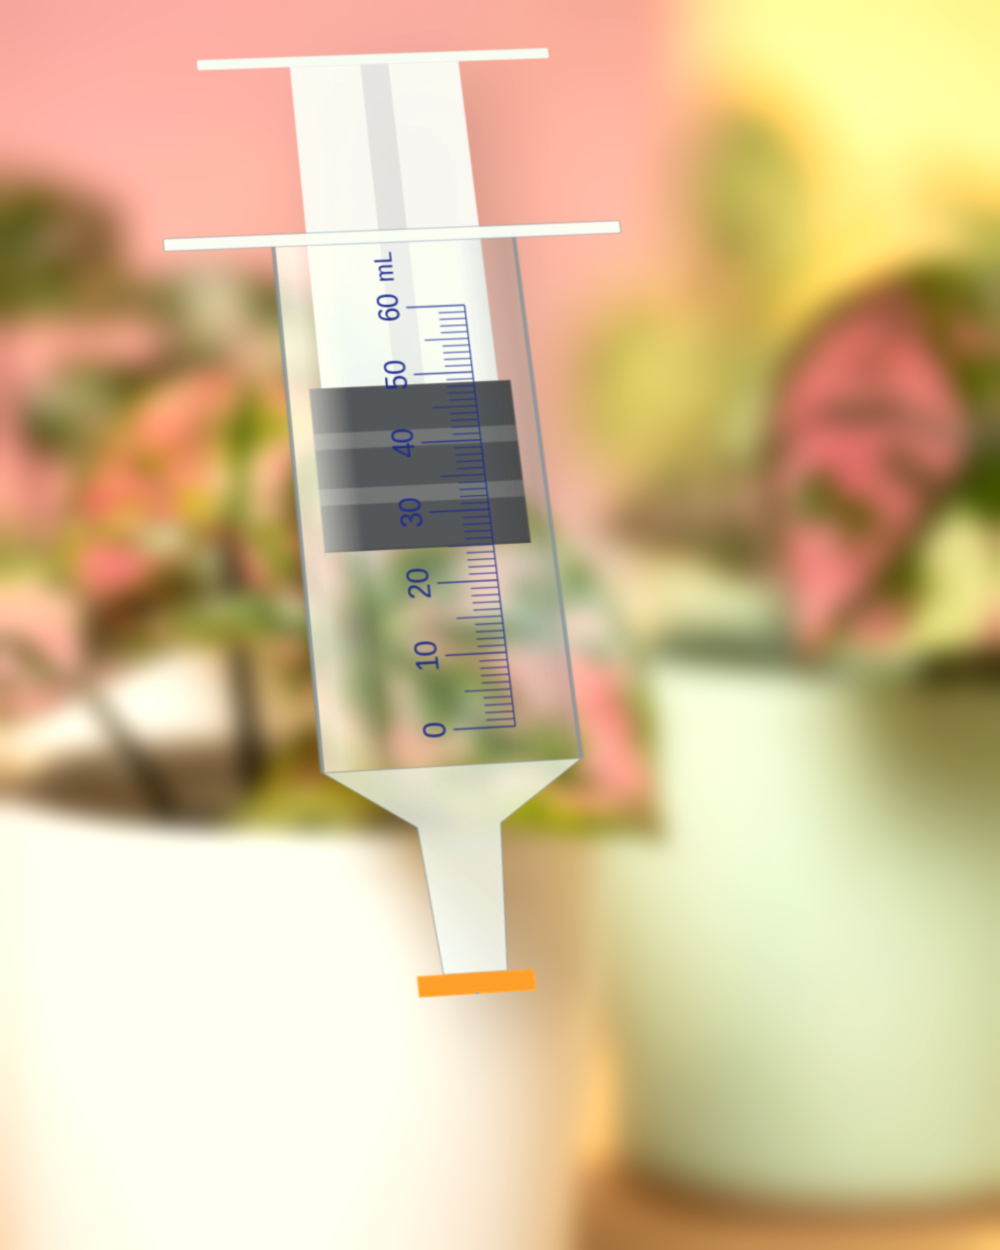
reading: mL 25
